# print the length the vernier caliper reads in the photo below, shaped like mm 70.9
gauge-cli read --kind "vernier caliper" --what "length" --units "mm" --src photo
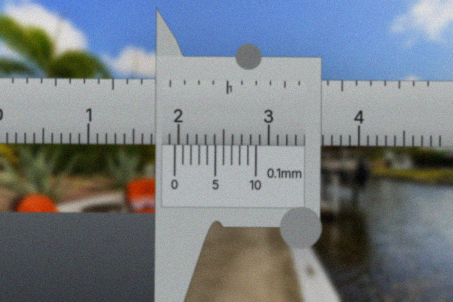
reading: mm 19.6
